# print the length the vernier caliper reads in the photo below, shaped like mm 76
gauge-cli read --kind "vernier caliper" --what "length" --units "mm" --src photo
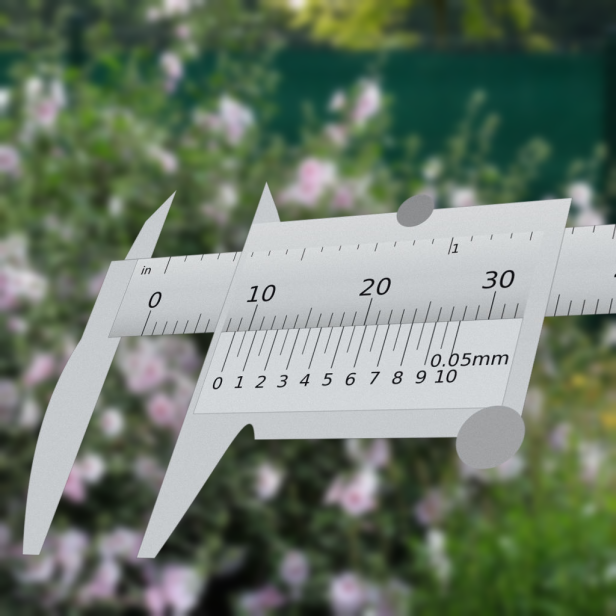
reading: mm 8.8
